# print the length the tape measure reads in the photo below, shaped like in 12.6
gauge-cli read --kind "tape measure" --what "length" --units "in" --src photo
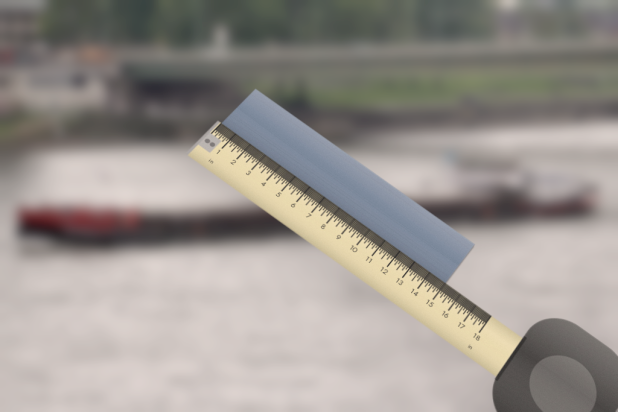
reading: in 15
